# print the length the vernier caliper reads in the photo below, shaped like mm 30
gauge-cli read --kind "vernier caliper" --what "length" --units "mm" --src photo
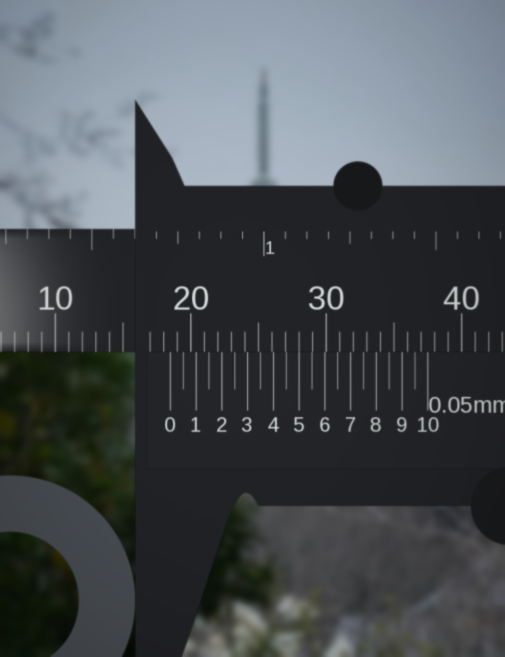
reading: mm 18.5
